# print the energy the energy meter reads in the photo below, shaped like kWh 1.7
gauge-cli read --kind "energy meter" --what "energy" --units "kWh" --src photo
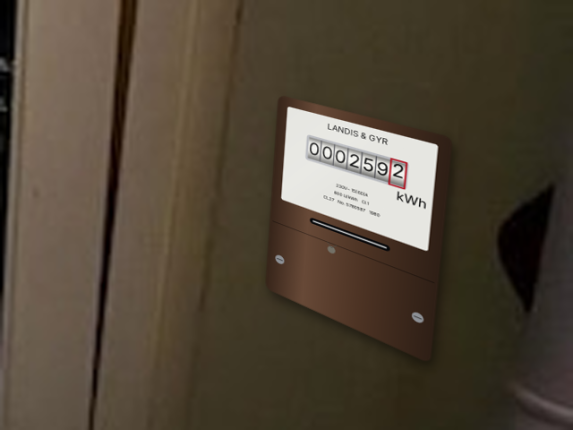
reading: kWh 259.2
